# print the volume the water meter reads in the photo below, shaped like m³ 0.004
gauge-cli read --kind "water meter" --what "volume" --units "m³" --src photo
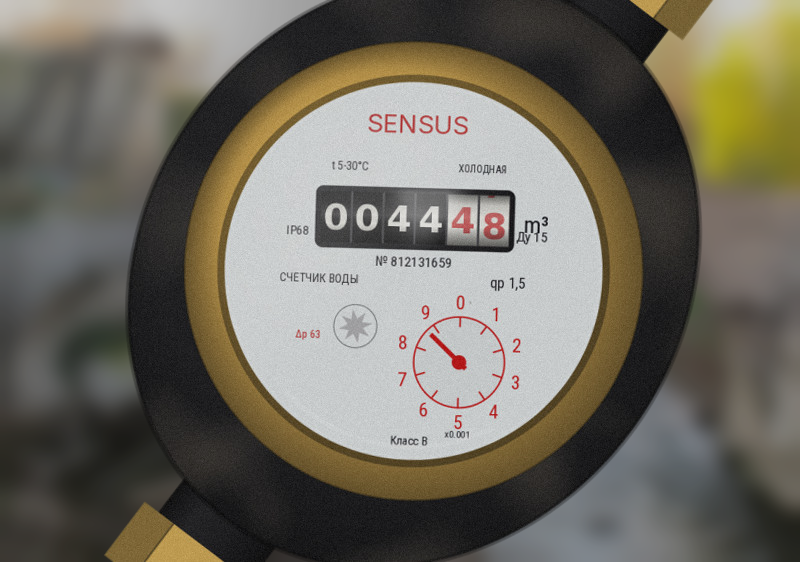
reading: m³ 44.478
